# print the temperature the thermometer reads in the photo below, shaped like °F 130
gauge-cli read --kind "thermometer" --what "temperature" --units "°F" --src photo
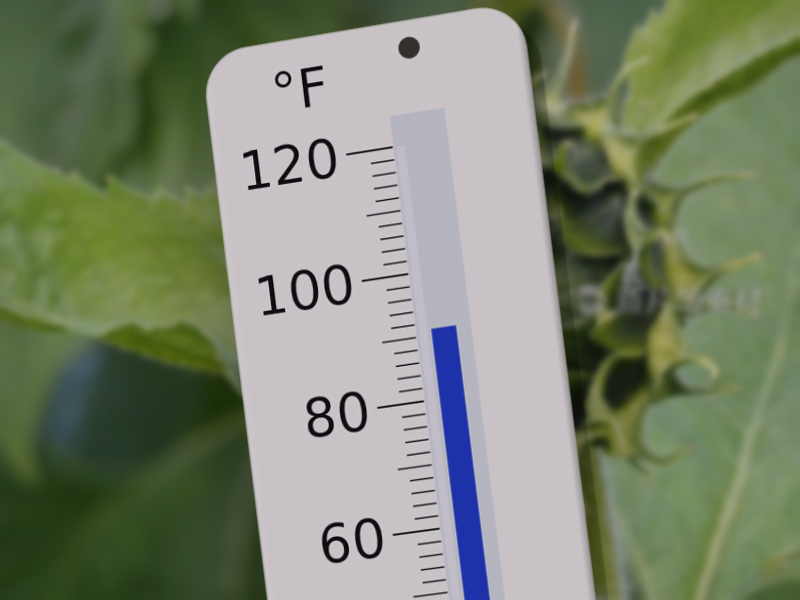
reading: °F 91
